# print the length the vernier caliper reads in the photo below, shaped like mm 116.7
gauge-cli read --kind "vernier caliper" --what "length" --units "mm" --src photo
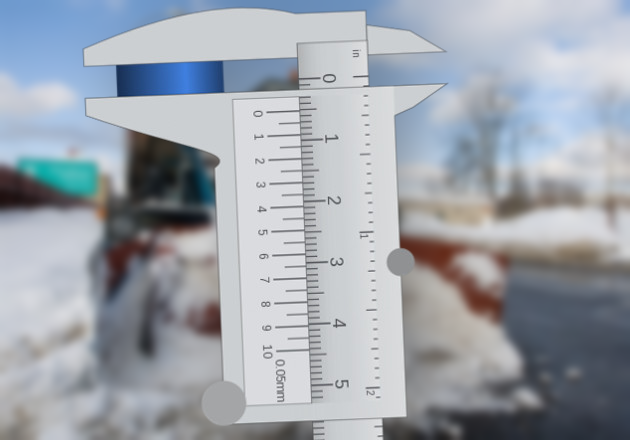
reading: mm 5.2
